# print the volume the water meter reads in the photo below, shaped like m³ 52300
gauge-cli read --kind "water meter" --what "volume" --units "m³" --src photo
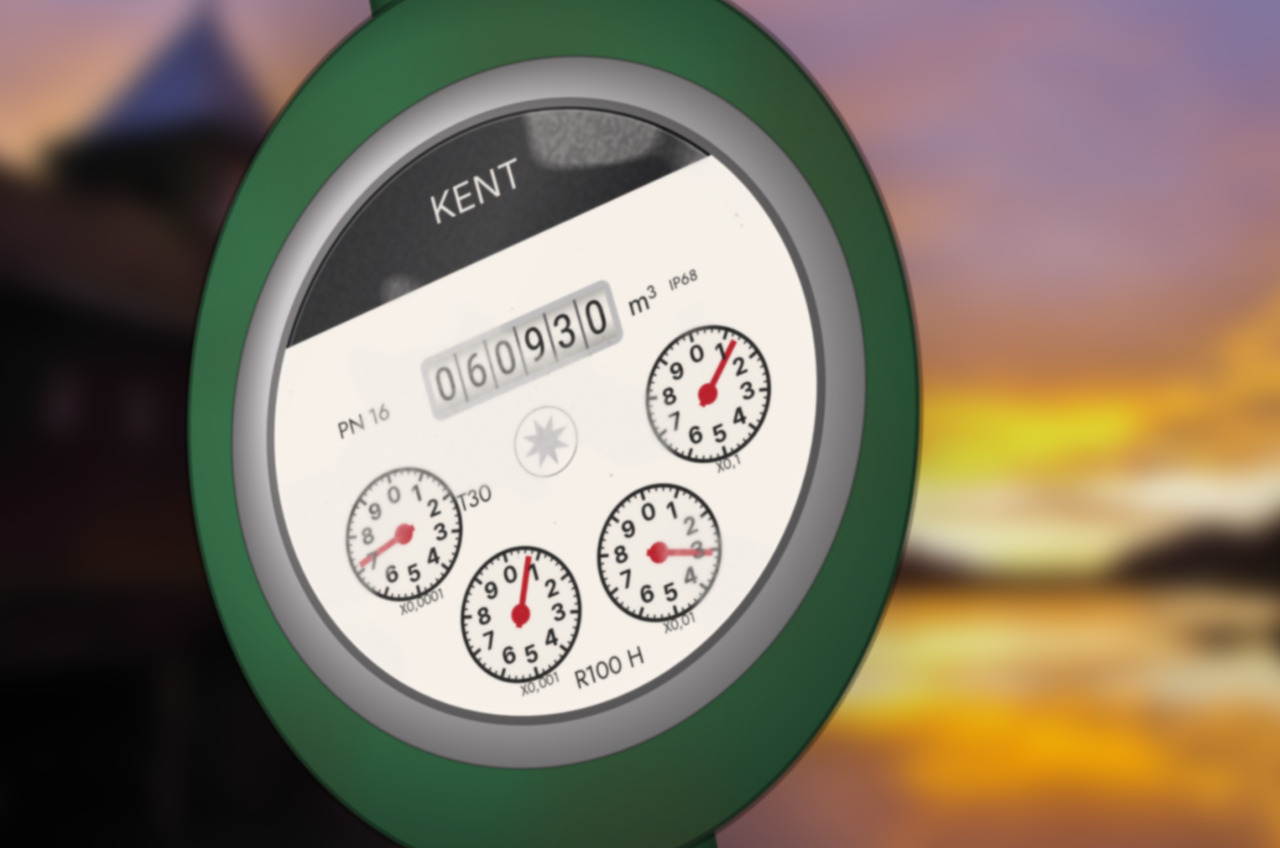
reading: m³ 60930.1307
